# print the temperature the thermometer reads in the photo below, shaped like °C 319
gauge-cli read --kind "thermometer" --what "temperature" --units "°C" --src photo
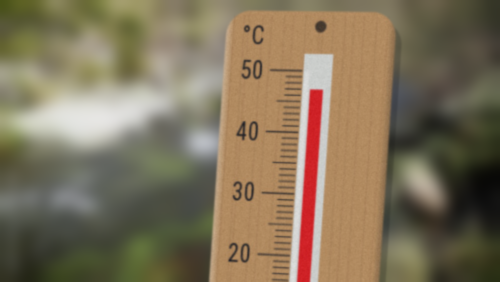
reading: °C 47
